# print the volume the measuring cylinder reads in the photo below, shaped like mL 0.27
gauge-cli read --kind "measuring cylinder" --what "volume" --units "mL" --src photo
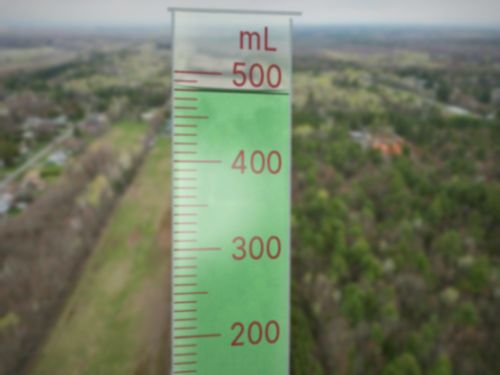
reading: mL 480
